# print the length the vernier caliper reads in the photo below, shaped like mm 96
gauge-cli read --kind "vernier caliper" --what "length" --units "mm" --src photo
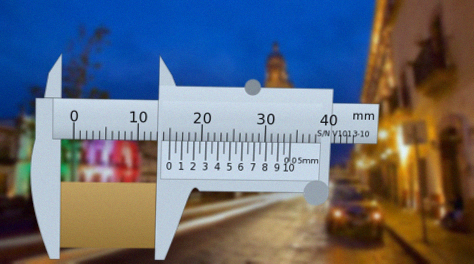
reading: mm 15.0
